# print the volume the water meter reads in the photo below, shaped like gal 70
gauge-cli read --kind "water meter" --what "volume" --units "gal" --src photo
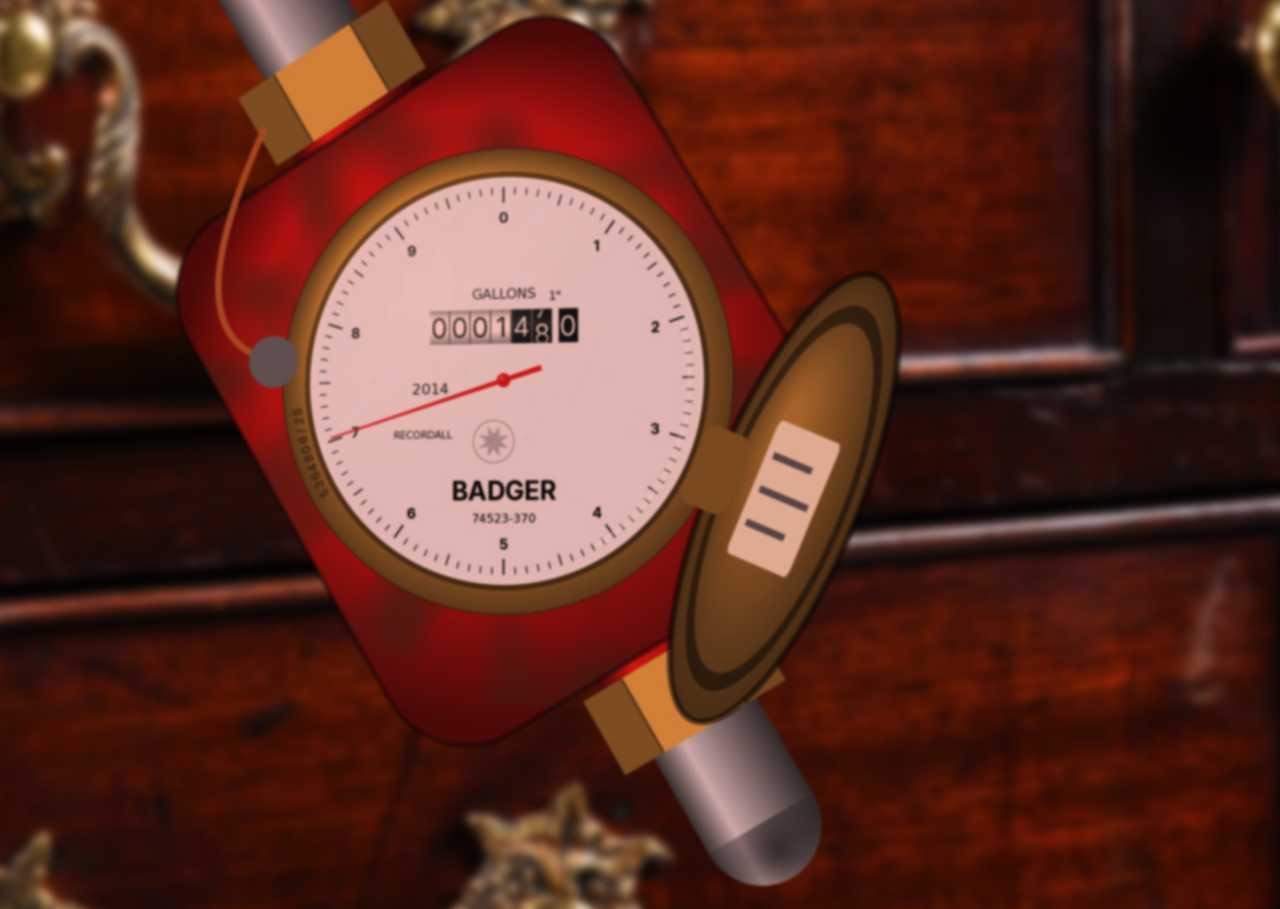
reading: gal 1477.0
